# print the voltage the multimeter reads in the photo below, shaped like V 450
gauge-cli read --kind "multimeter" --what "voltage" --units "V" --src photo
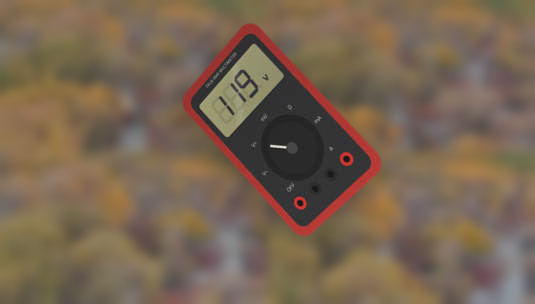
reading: V 119
